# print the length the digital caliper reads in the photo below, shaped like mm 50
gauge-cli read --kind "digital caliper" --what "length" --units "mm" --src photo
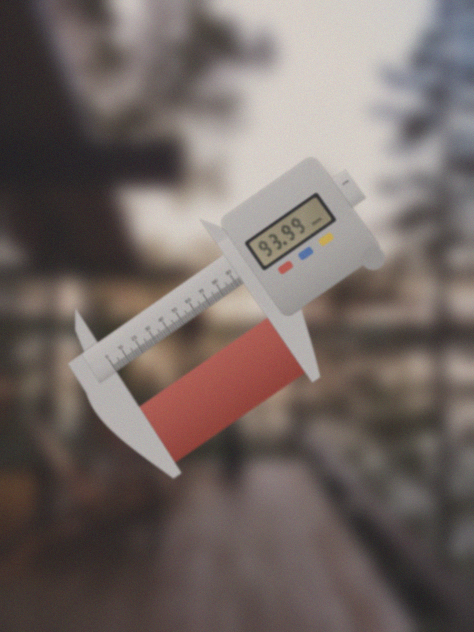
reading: mm 93.99
